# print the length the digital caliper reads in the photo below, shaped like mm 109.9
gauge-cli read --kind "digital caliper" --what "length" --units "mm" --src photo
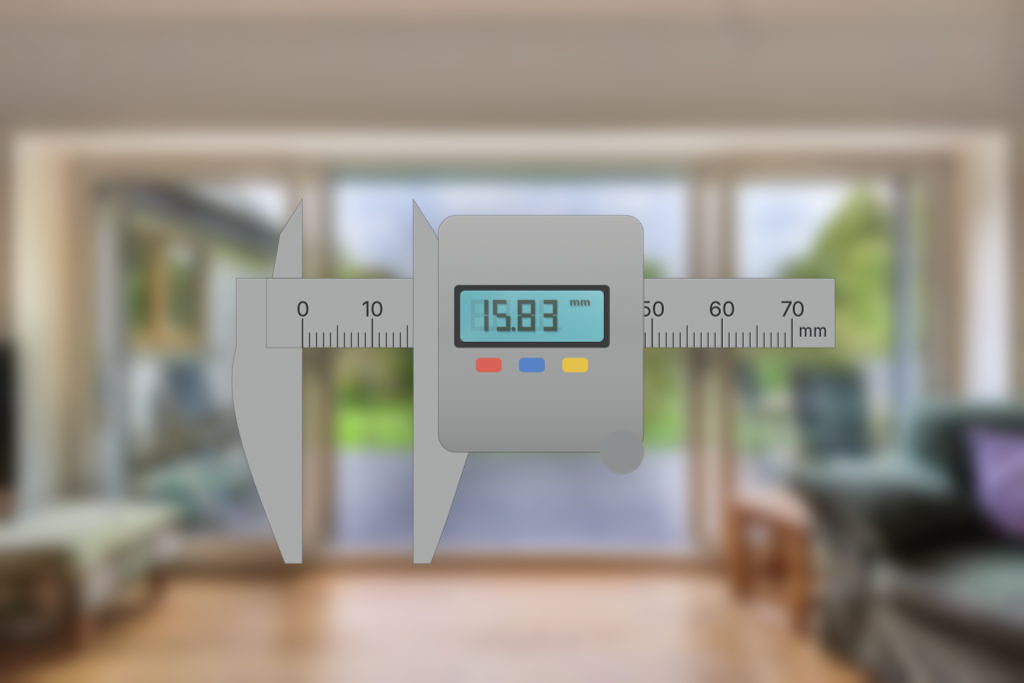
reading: mm 15.83
